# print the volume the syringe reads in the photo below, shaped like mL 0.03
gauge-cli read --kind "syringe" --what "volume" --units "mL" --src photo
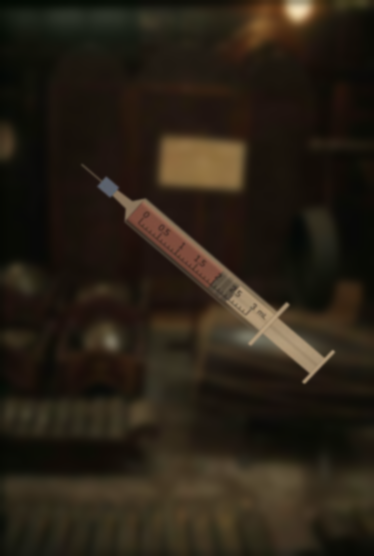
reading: mL 2
